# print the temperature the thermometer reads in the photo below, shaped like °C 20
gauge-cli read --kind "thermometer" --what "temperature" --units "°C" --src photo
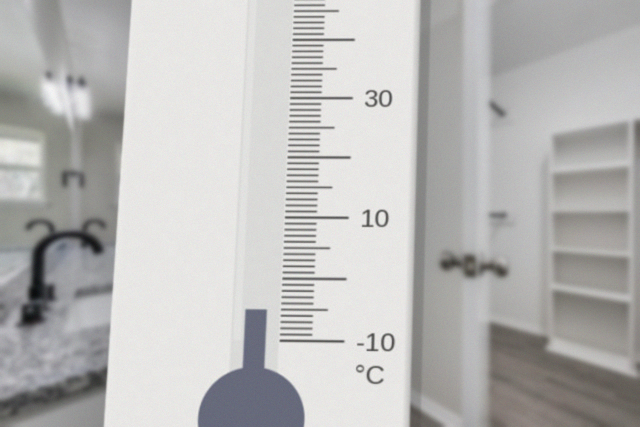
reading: °C -5
